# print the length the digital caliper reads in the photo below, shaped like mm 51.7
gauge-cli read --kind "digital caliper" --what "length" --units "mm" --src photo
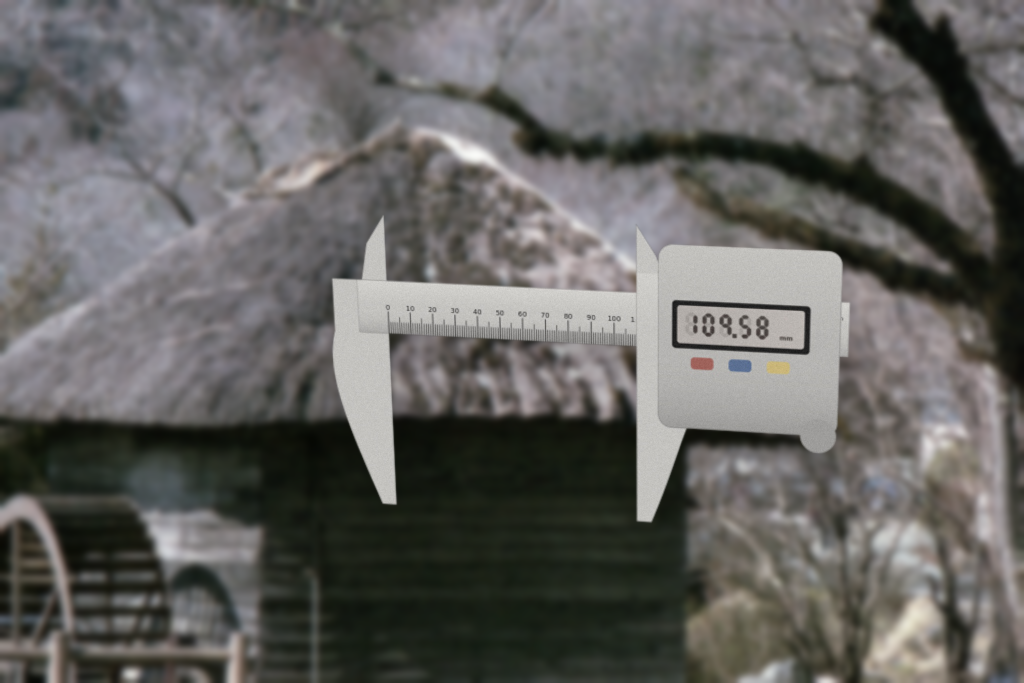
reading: mm 109.58
